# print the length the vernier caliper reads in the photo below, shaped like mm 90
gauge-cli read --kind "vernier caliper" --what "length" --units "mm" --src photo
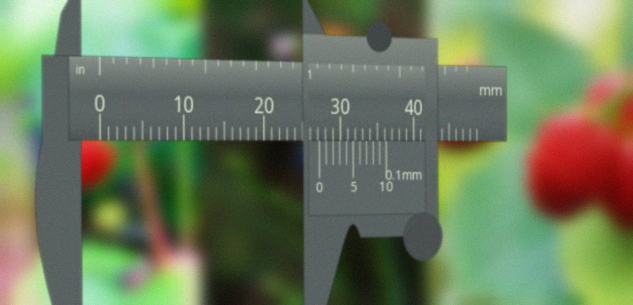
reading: mm 27.2
